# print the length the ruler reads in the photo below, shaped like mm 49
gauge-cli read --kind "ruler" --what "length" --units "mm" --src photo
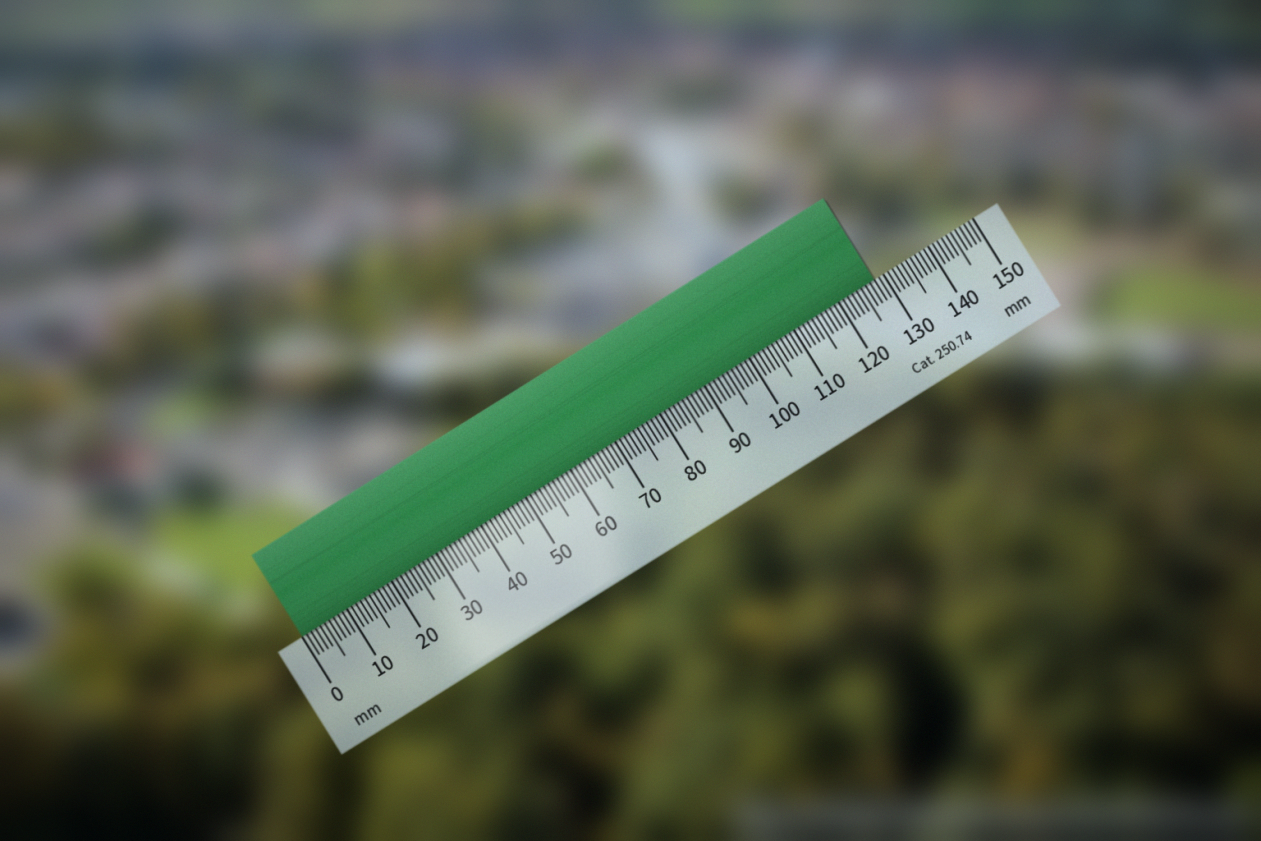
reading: mm 128
